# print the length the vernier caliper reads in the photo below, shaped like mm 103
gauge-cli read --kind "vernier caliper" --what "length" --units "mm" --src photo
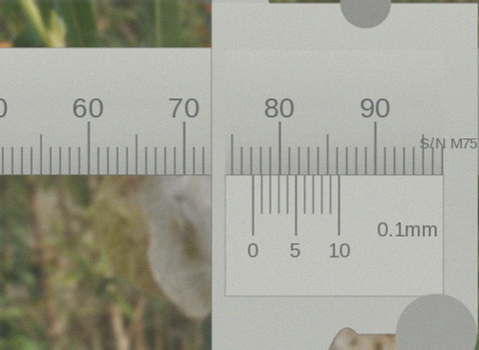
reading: mm 77.2
